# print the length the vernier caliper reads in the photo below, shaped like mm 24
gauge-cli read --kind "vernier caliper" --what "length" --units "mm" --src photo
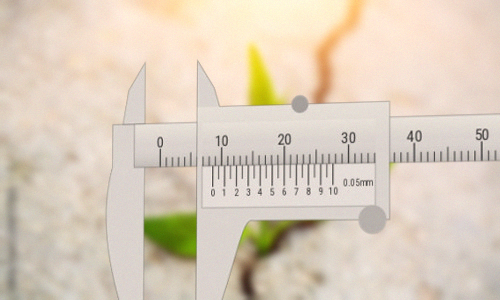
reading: mm 8.6
